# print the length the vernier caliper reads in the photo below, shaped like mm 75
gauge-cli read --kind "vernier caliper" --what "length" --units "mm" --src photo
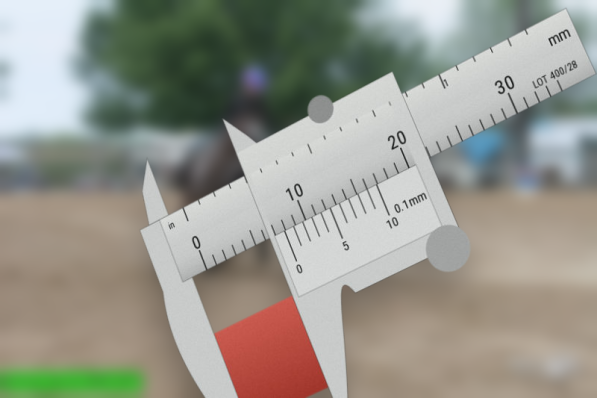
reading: mm 7.9
